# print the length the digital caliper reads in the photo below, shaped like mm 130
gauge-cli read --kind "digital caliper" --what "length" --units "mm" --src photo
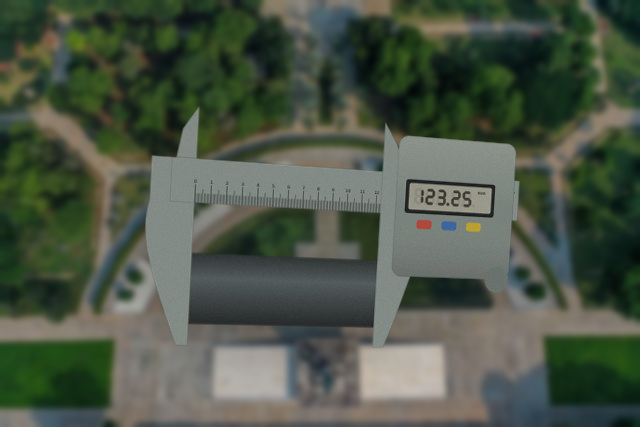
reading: mm 123.25
